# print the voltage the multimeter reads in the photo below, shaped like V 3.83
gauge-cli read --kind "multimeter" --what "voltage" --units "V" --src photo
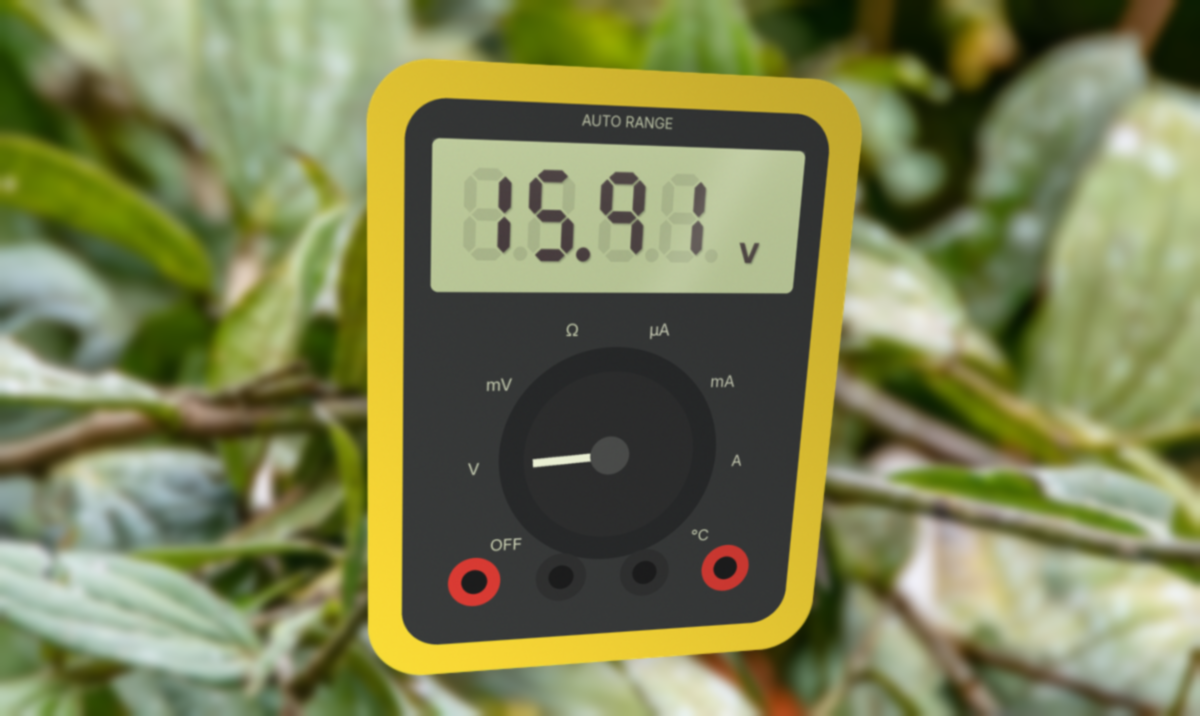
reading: V 15.91
